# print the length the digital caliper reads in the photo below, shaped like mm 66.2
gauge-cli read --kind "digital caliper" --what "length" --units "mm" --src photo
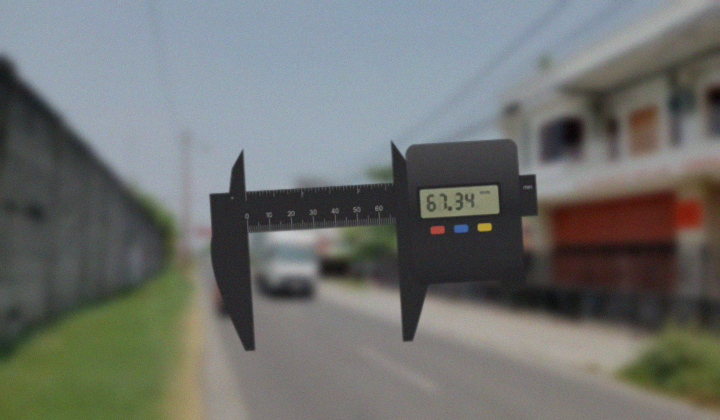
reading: mm 67.34
